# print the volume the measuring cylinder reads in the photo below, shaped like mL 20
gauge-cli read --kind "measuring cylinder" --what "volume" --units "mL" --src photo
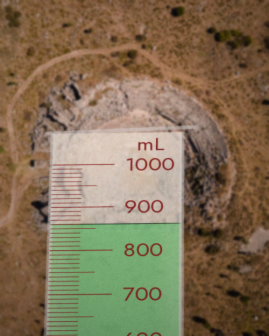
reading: mL 860
